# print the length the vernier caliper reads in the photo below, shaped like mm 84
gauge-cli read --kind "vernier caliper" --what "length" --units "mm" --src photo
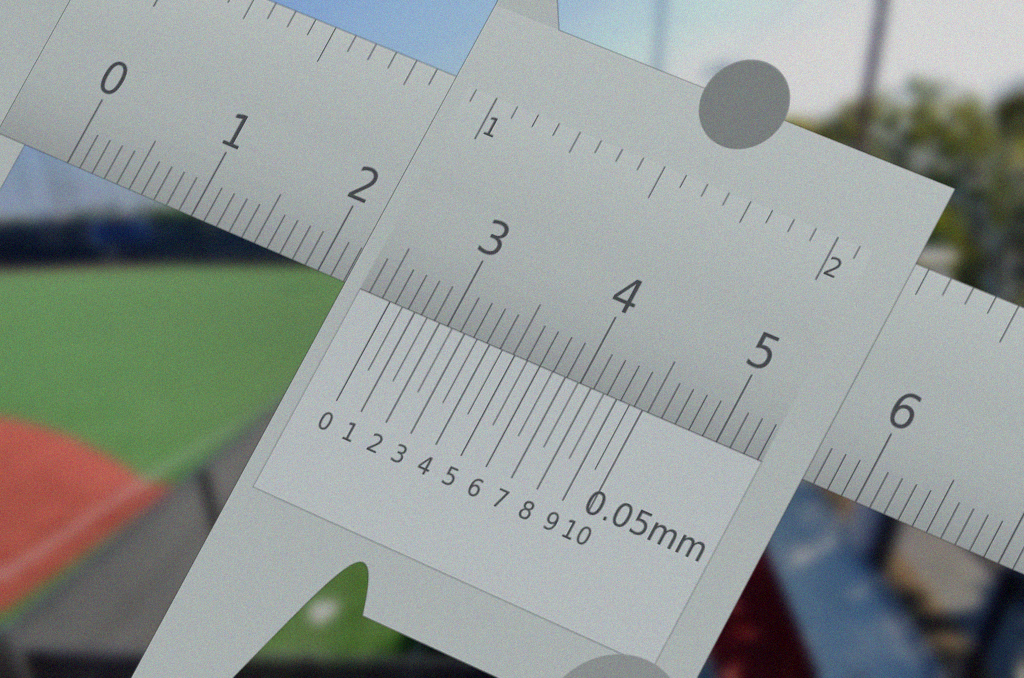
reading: mm 25.6
